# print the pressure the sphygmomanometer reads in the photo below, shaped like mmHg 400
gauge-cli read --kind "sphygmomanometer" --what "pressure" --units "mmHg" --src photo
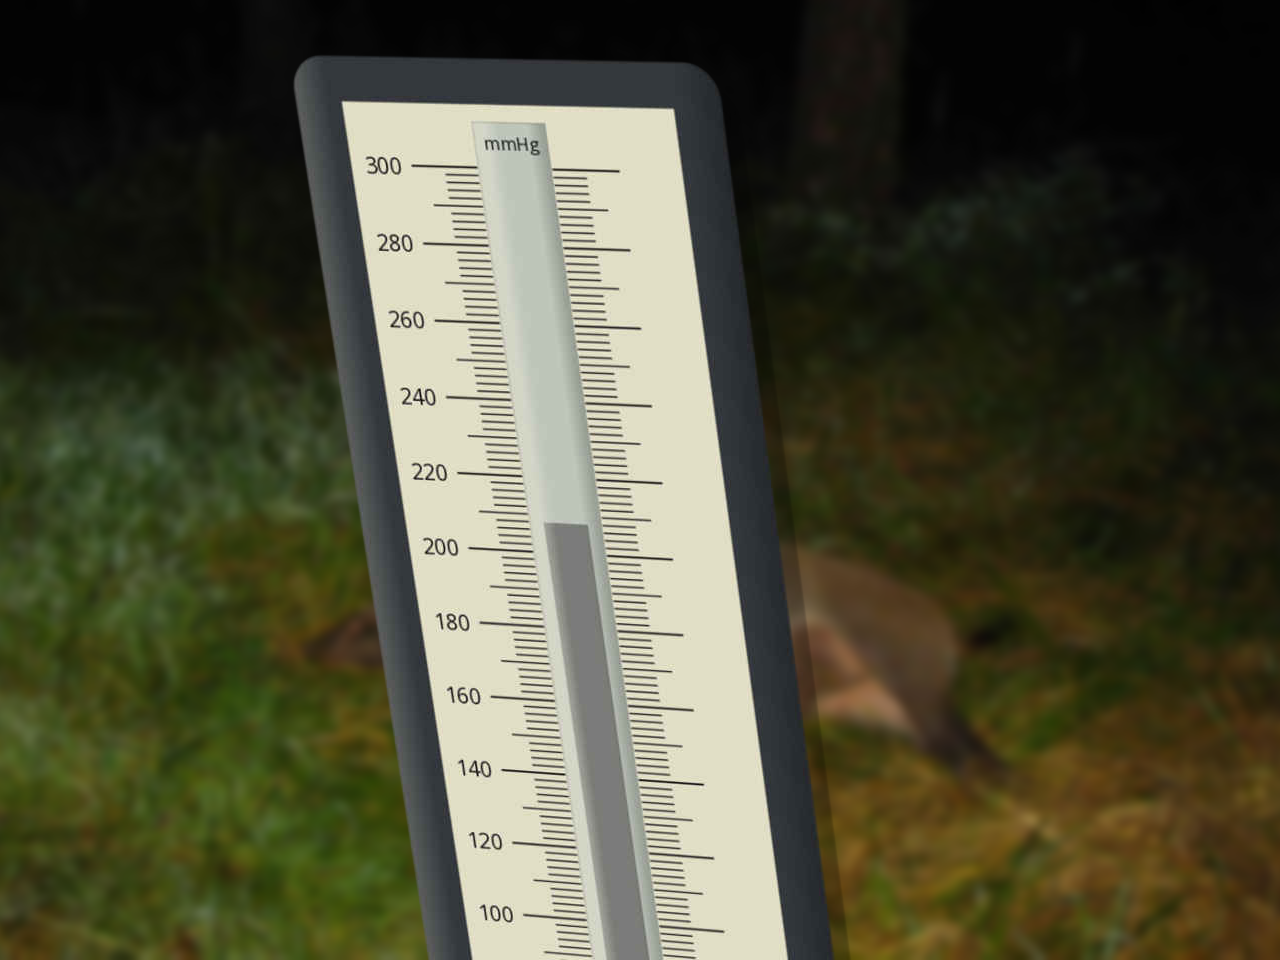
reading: mmHg 208
